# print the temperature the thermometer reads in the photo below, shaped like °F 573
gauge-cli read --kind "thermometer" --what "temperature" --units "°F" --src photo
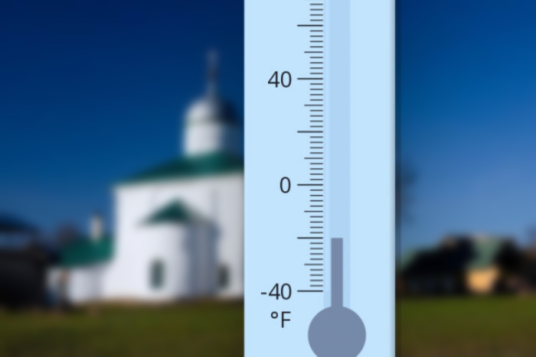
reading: °F -20
